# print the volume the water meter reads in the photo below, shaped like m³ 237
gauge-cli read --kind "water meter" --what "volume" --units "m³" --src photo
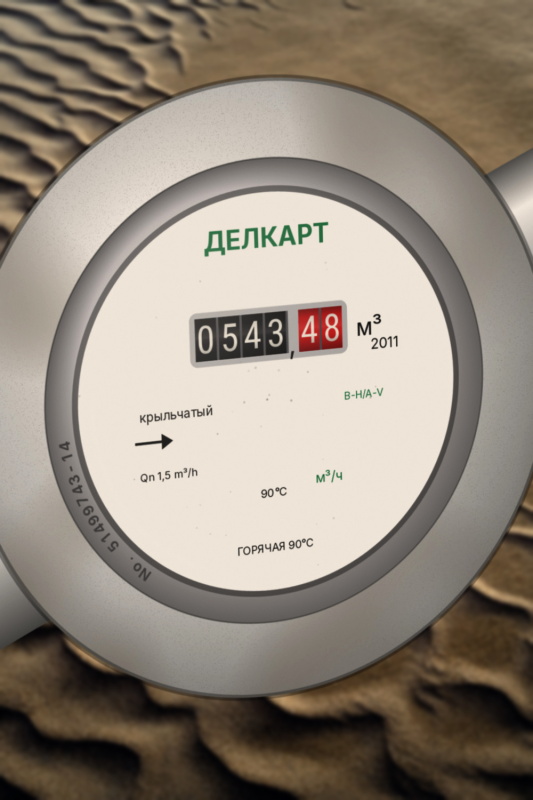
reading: m³ 543.48
